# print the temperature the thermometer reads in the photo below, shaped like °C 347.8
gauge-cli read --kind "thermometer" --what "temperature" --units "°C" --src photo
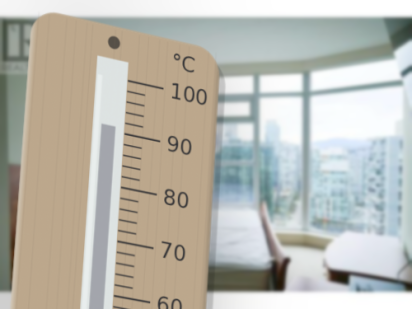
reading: °C 91
